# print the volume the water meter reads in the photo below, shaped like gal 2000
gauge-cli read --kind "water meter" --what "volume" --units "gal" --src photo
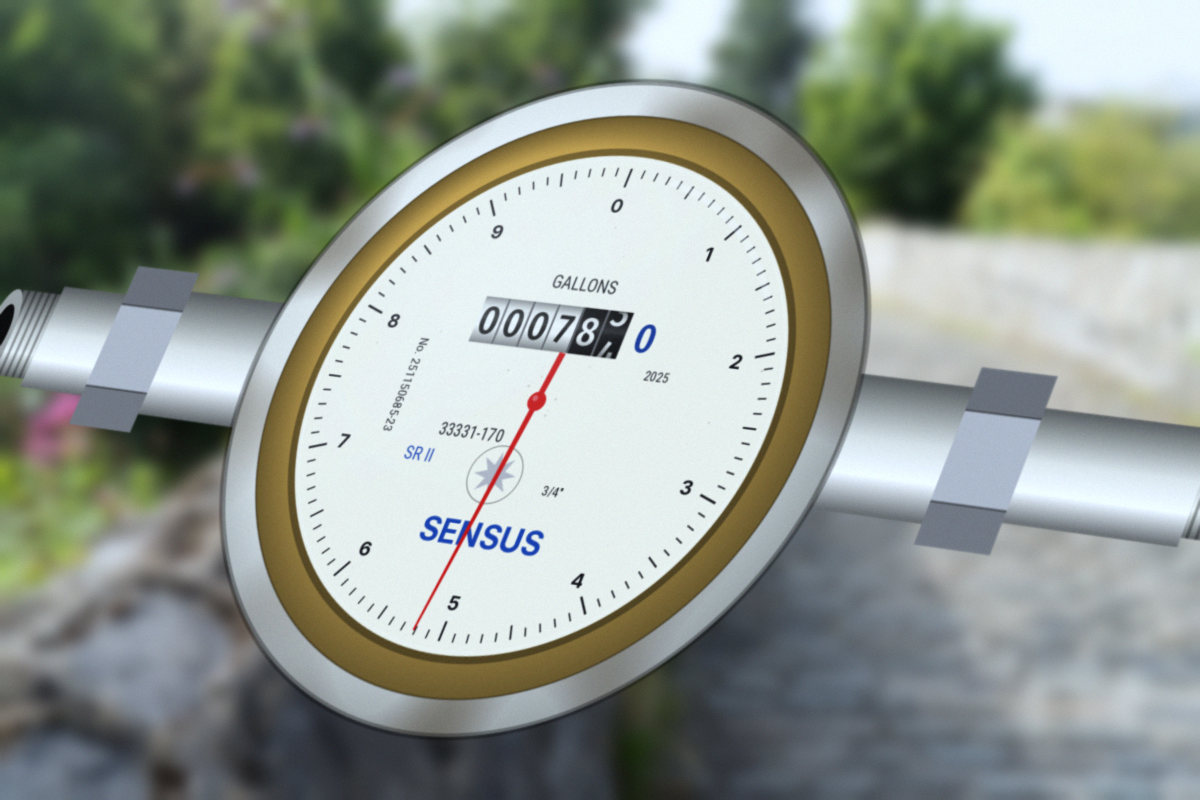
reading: gal 7835.2
